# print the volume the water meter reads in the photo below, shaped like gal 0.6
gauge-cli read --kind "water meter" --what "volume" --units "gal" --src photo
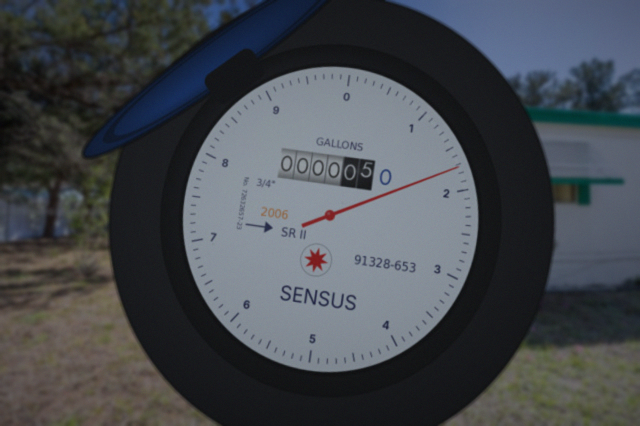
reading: gal 51.7
